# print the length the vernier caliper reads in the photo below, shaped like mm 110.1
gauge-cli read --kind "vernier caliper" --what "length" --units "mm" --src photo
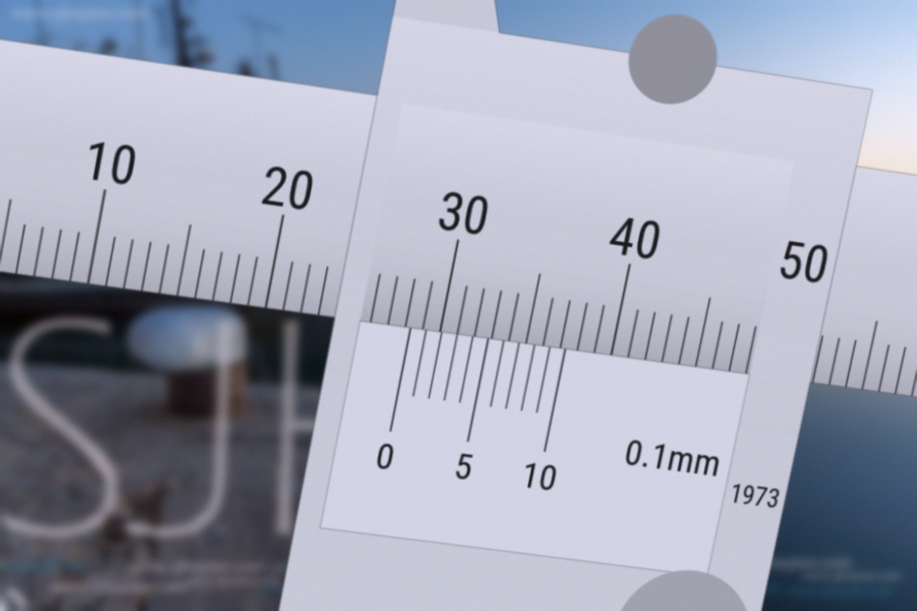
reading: mm 28.3
